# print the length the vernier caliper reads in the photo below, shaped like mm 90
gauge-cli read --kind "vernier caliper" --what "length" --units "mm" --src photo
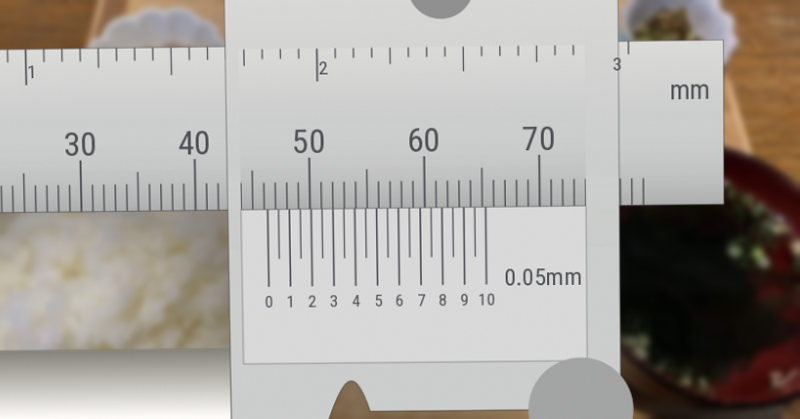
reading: mm 46.3
